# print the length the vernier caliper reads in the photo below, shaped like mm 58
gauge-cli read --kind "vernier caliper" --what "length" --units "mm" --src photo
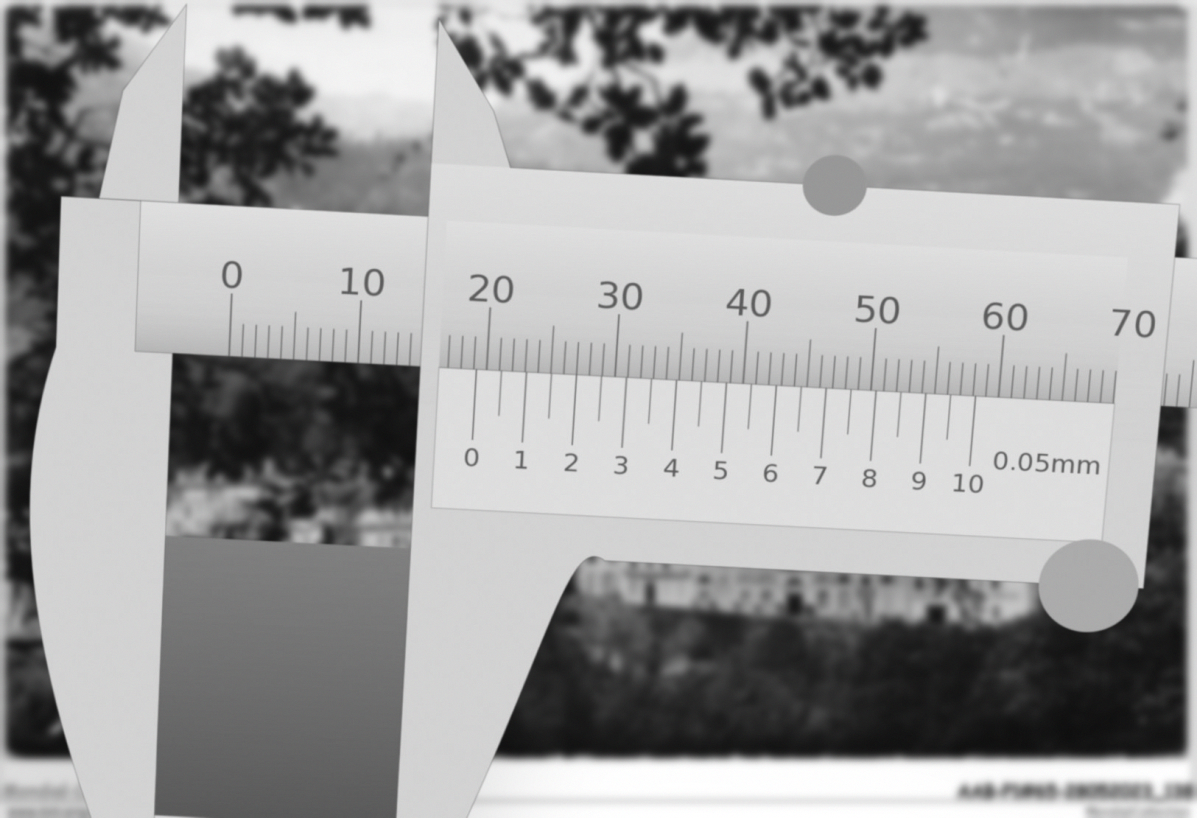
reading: mm 19.2
